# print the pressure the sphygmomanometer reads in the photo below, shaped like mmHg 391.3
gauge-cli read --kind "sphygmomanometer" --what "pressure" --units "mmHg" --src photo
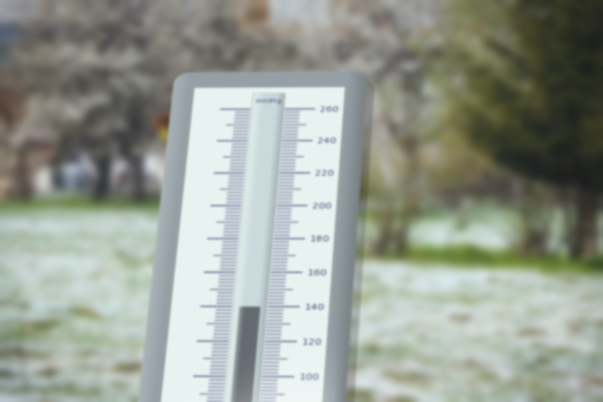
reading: mmHg 140
